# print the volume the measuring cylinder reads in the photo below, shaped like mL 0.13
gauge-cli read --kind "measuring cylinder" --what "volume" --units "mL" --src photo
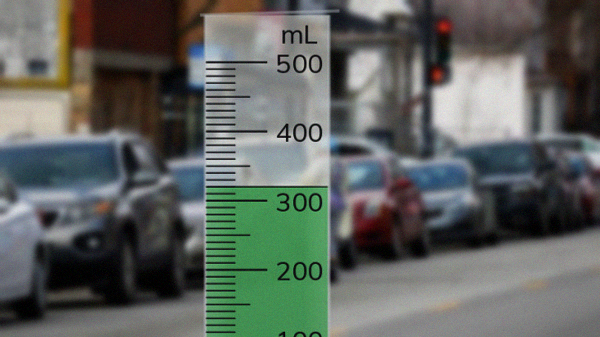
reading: mL 320
